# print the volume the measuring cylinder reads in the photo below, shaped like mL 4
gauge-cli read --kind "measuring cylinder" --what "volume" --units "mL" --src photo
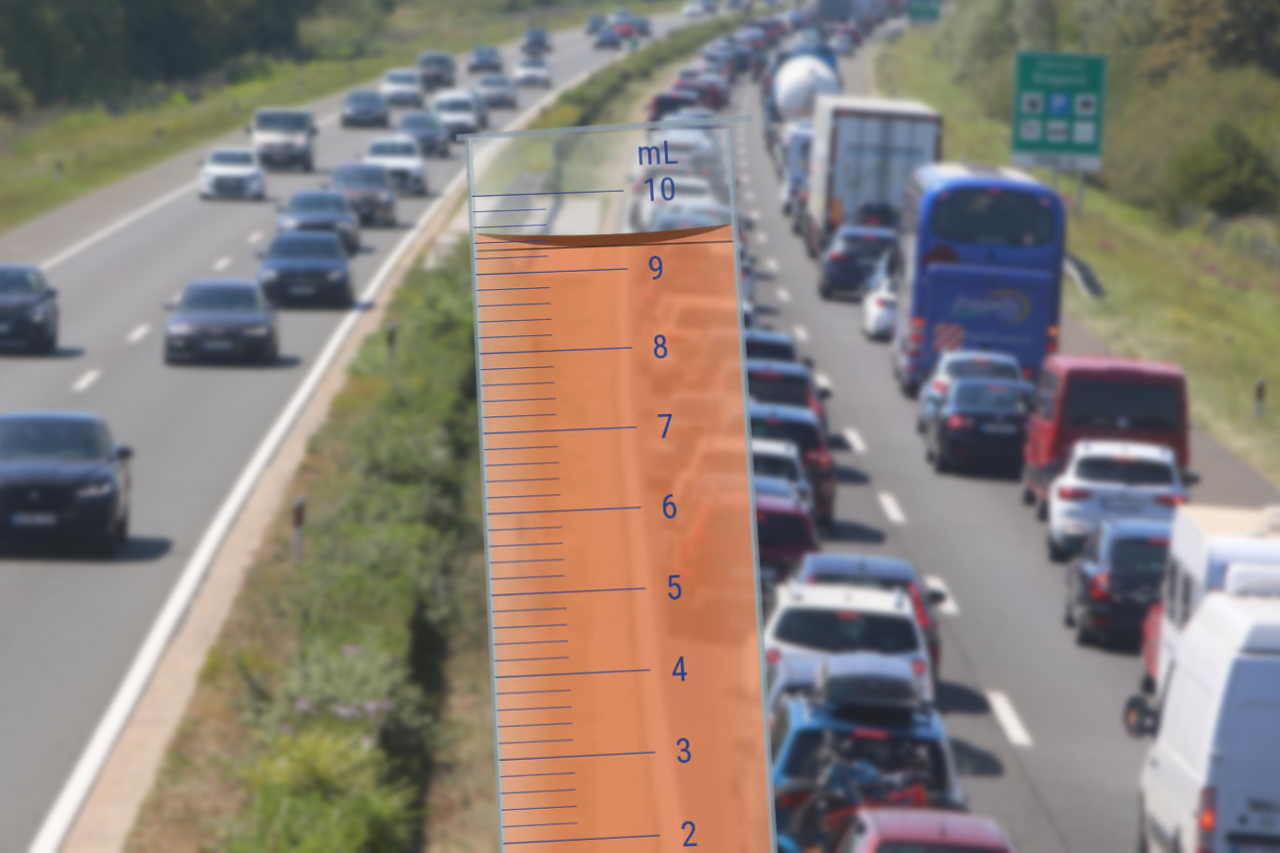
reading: mL 9.3
